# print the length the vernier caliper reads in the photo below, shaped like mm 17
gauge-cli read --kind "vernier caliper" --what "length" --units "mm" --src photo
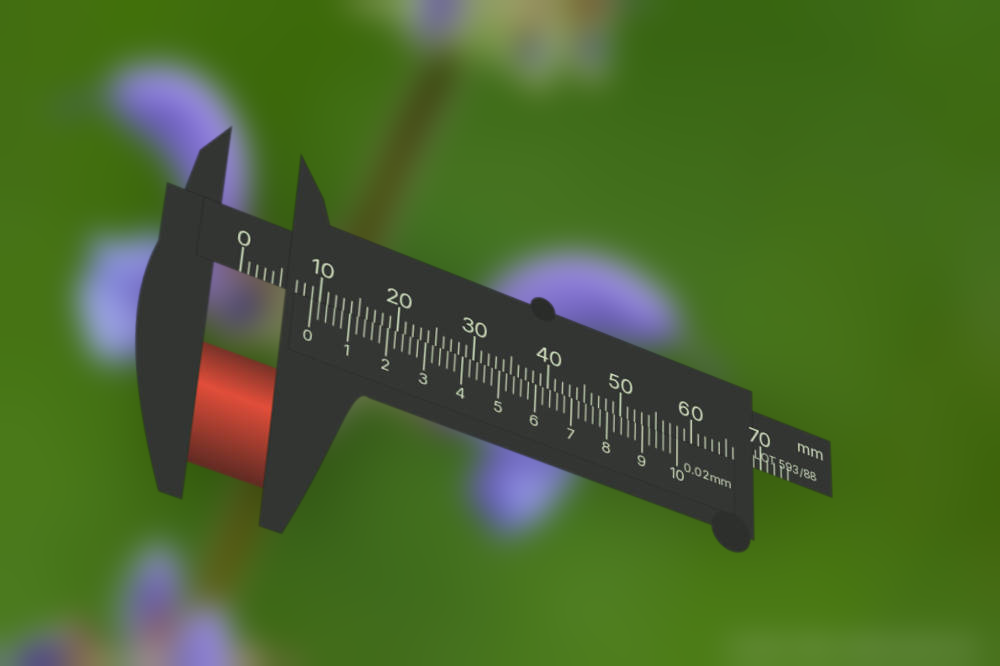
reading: mm 9.0
